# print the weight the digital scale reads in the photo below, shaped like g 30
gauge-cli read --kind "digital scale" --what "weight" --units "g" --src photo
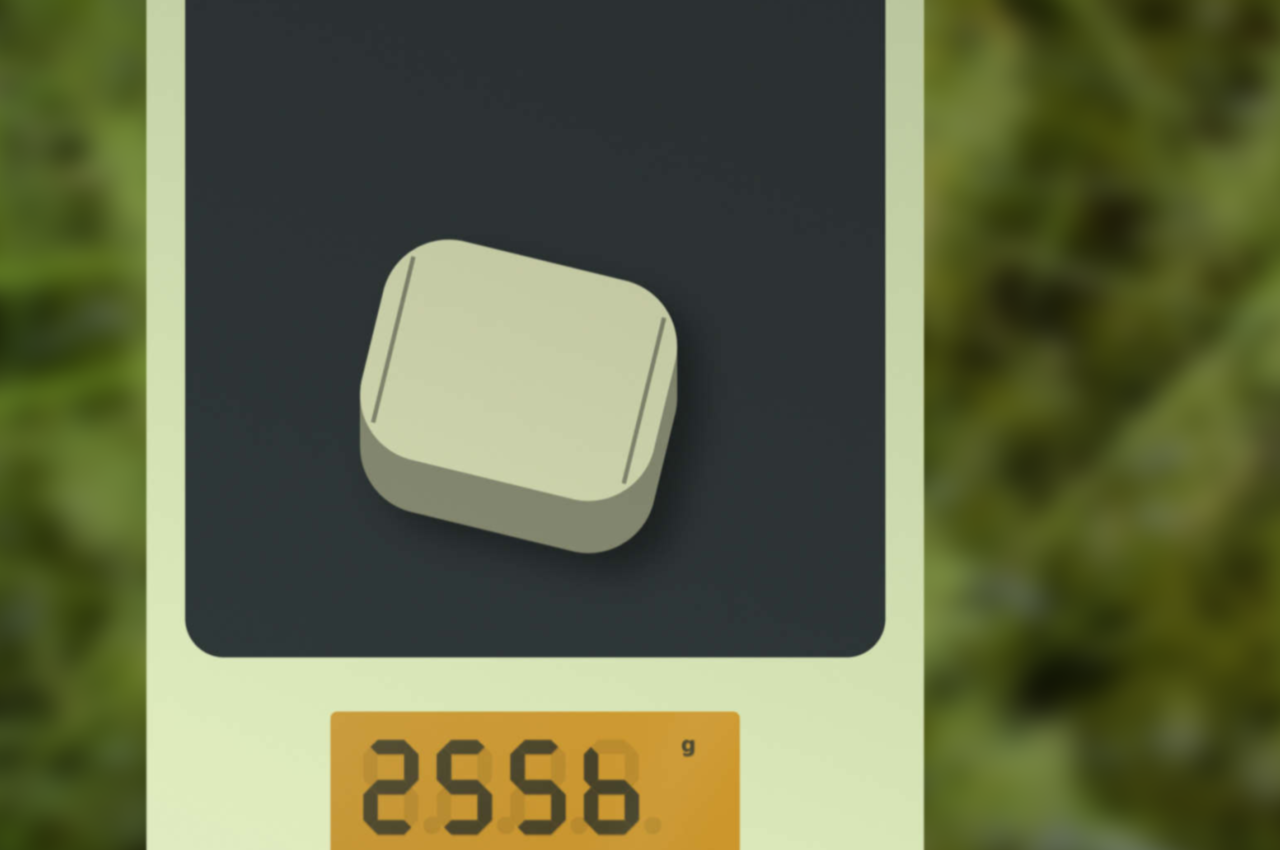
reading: g 2556
